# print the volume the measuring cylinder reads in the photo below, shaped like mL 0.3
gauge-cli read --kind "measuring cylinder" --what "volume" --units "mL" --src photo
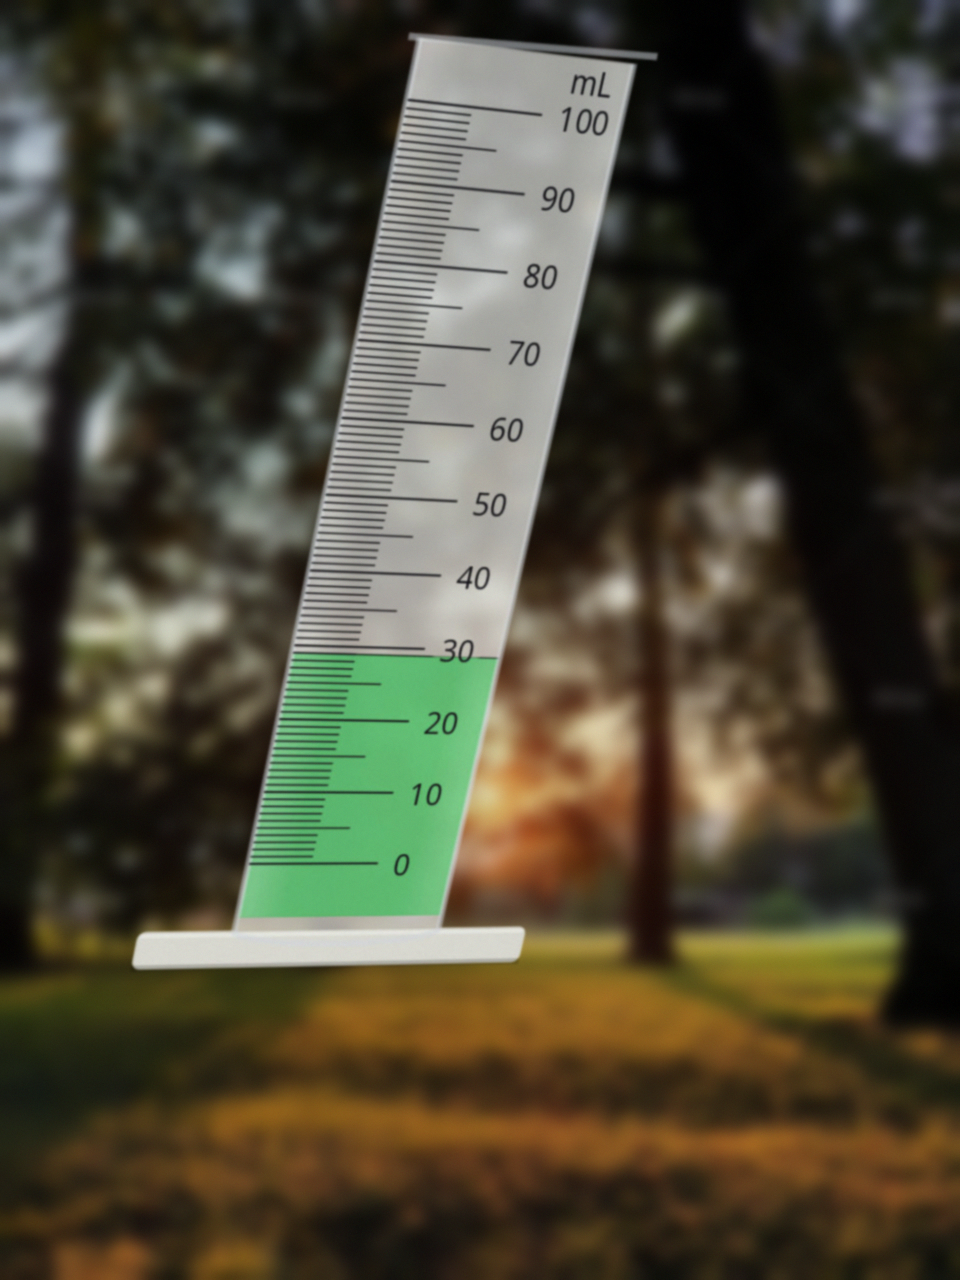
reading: mL 29
